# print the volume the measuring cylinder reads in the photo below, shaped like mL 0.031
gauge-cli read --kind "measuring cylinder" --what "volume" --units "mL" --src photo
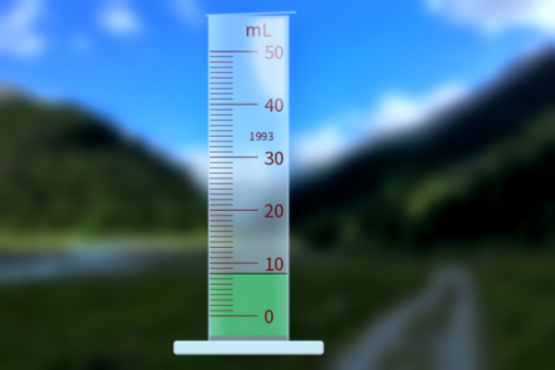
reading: mL 8
